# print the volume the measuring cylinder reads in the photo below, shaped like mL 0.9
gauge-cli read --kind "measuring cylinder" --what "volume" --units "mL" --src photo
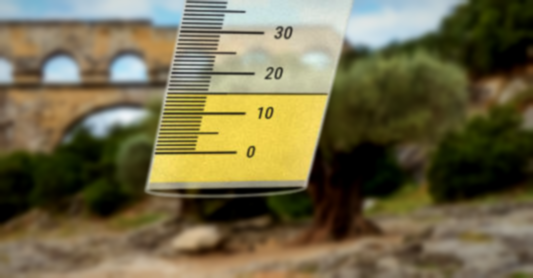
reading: mL 15
